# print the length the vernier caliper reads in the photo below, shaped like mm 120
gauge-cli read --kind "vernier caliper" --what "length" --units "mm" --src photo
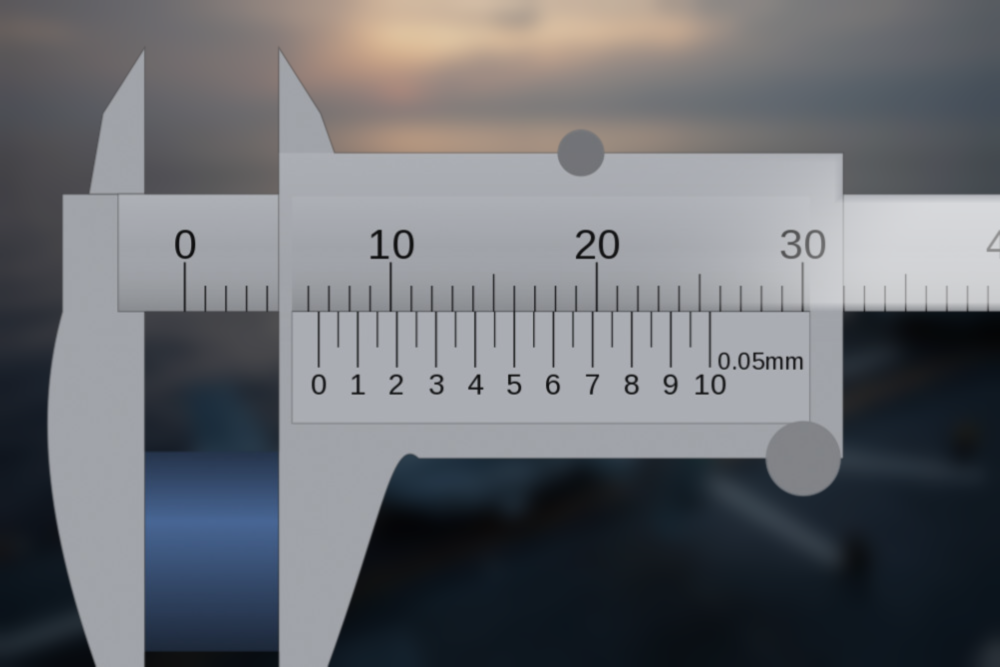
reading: mm 6.5
